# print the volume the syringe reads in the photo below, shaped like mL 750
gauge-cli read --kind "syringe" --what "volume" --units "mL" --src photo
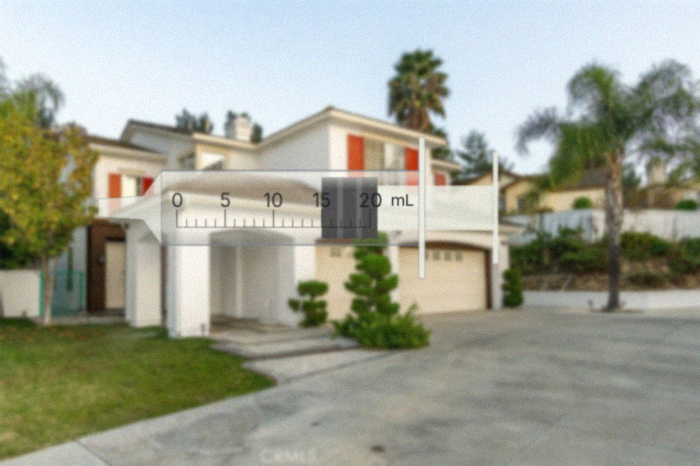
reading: mL 15
